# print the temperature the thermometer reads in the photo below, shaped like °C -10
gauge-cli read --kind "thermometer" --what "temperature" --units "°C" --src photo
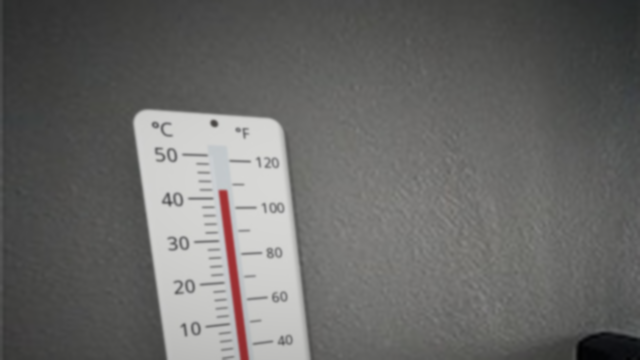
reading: °C 42
